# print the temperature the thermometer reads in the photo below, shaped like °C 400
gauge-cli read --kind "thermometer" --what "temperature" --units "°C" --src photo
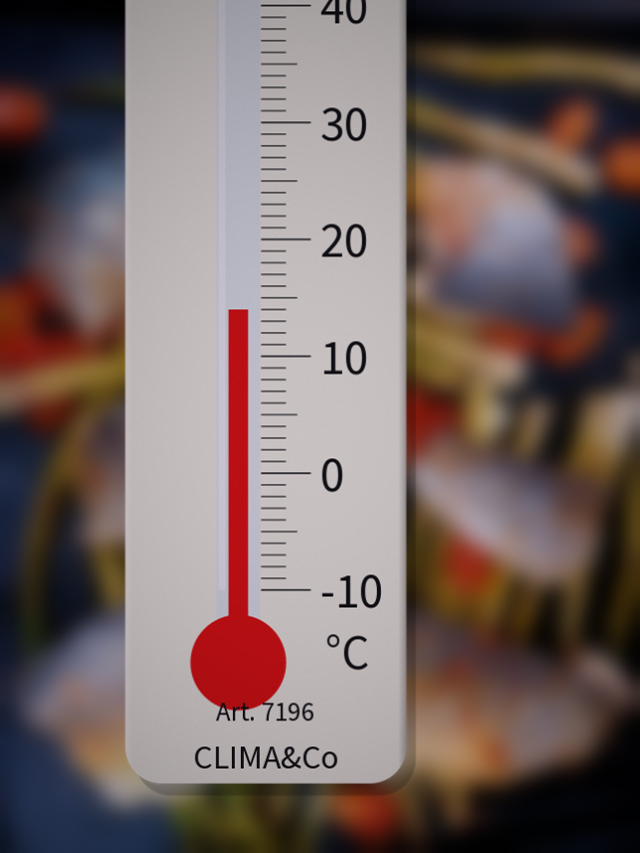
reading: °C 14
